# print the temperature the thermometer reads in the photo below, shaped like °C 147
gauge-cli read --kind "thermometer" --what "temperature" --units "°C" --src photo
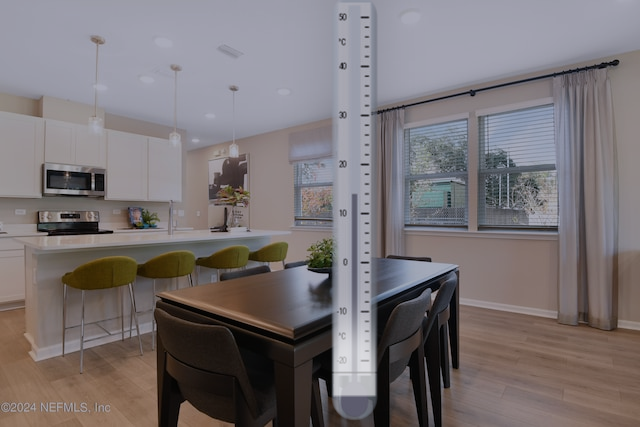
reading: °C 14
